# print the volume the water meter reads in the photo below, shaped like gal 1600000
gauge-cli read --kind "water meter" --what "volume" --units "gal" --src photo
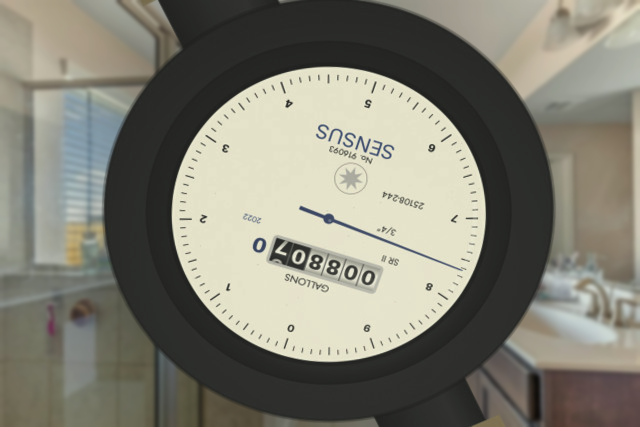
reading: gal 88067.6
